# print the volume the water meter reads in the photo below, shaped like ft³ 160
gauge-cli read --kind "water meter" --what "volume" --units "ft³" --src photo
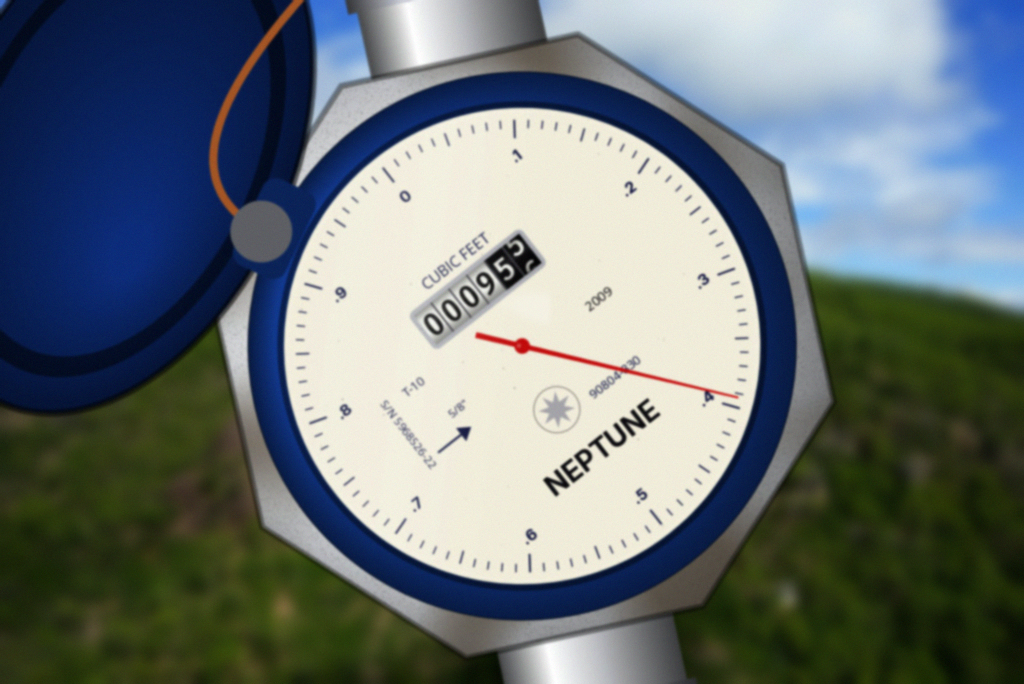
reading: ft³ 955.39
